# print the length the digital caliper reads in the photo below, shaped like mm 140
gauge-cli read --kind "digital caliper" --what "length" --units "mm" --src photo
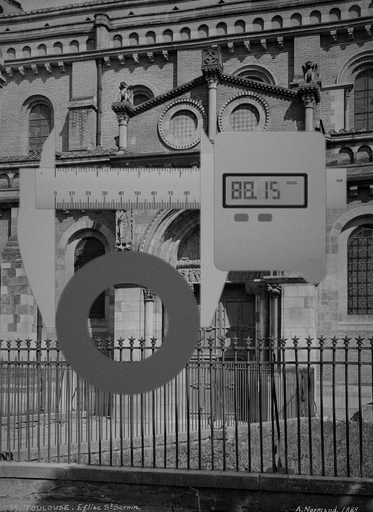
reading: mm 88.15
